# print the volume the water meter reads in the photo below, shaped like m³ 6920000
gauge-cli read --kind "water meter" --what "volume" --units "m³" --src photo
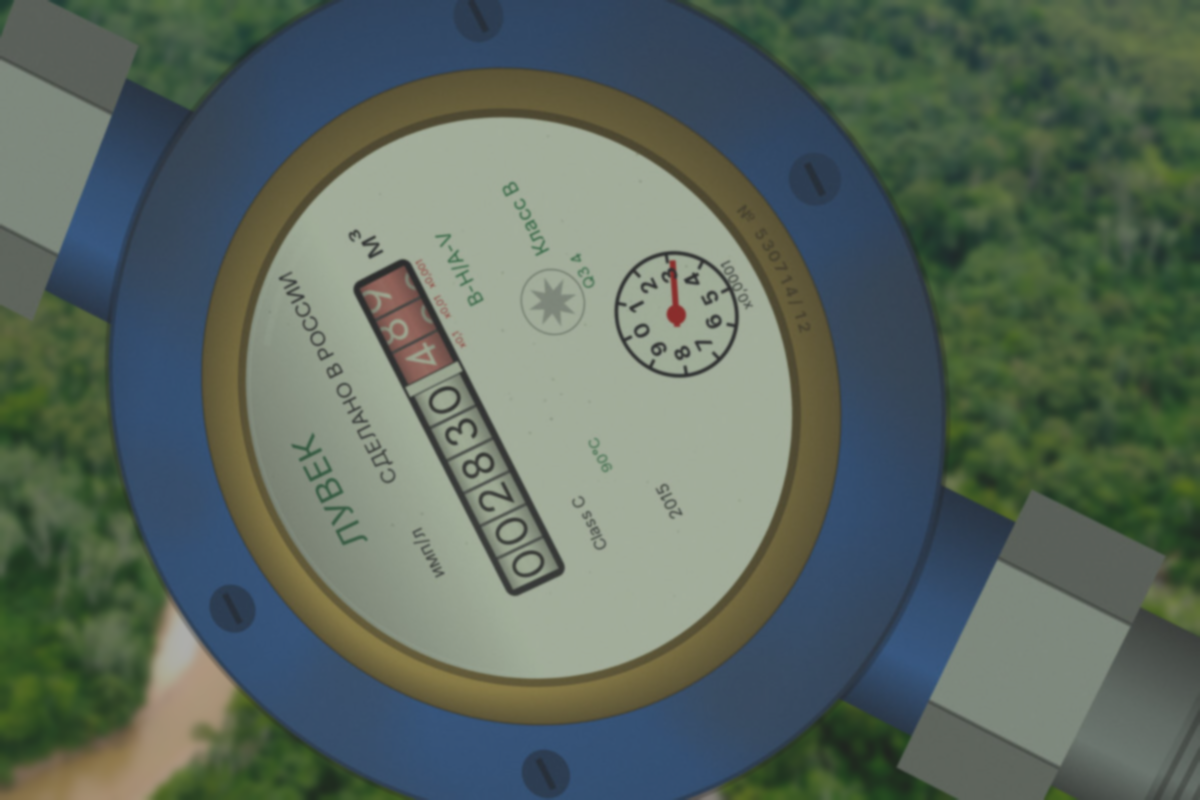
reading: m³ 2830.4893
